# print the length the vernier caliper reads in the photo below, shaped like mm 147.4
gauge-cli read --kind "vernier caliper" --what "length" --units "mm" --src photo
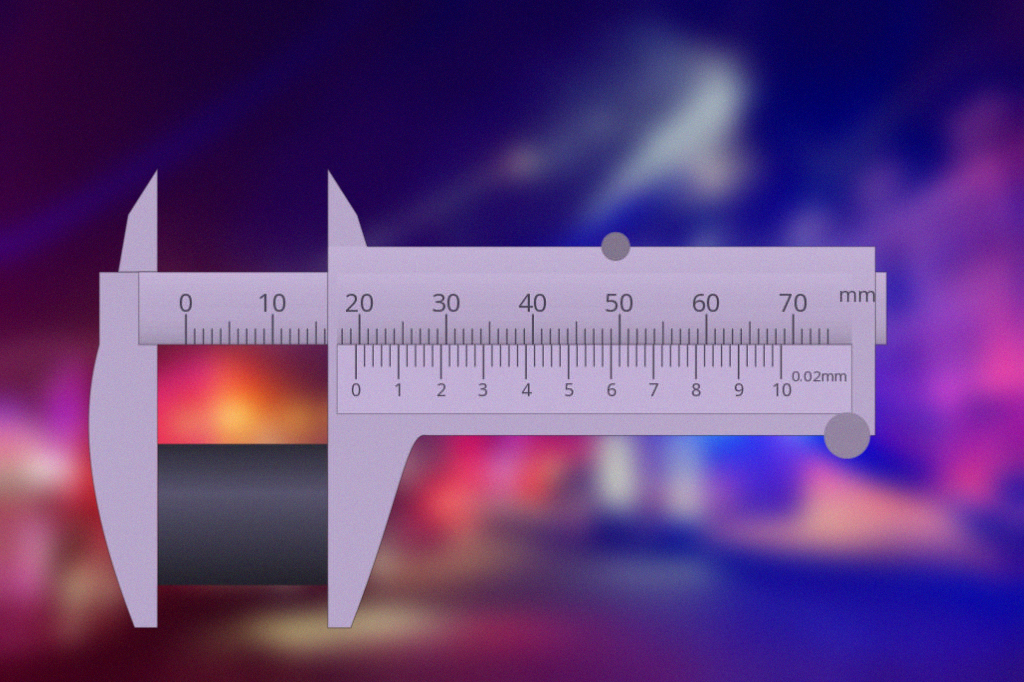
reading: mm 19.6
